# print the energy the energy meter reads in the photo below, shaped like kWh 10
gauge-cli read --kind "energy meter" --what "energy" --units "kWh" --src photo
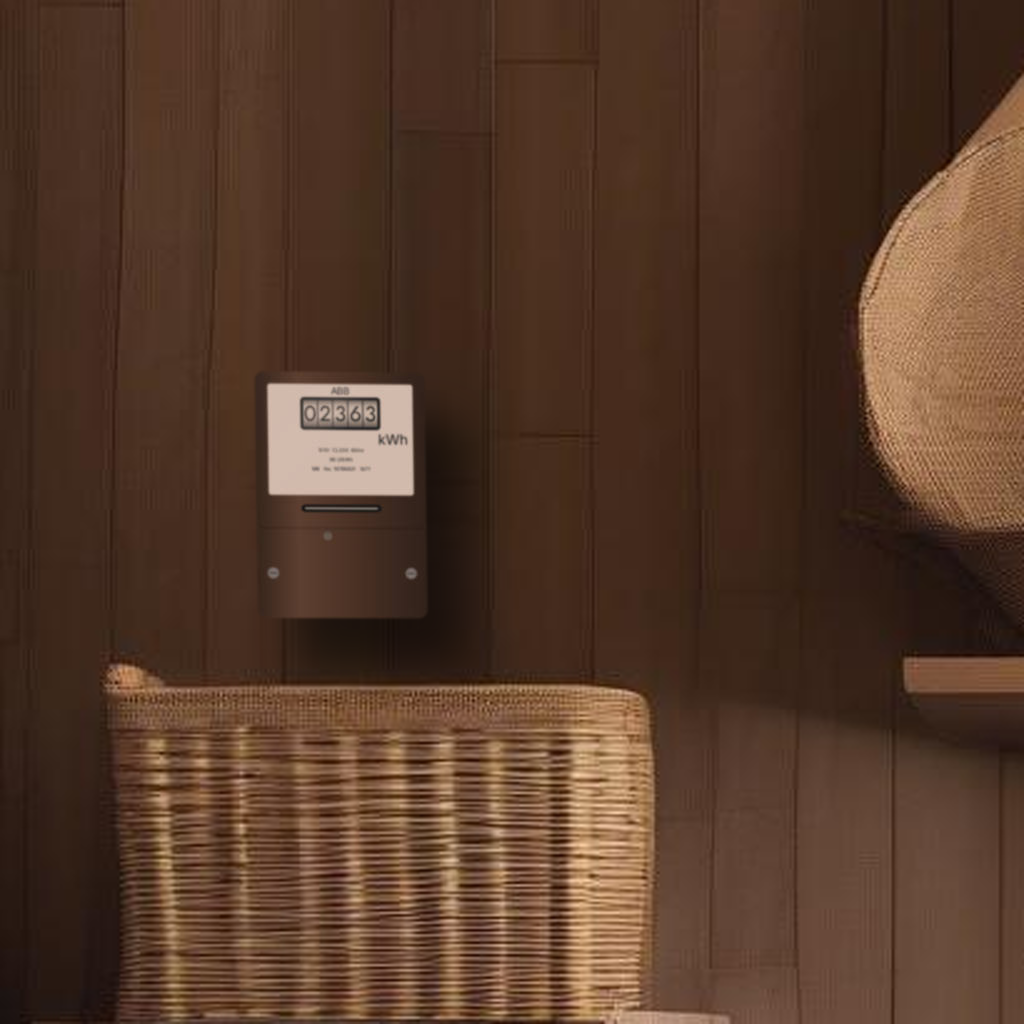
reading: kWh 2363
